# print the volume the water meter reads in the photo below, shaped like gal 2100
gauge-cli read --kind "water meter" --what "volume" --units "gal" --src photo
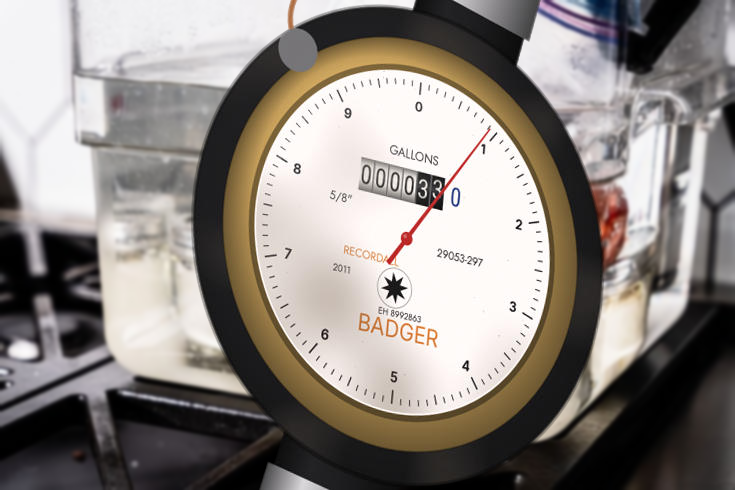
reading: gal 330.9
